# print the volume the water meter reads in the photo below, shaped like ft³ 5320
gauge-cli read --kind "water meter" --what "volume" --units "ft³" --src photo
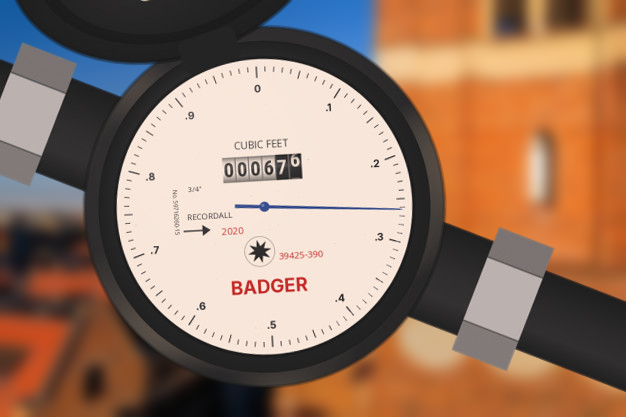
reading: ft³ 676.26
